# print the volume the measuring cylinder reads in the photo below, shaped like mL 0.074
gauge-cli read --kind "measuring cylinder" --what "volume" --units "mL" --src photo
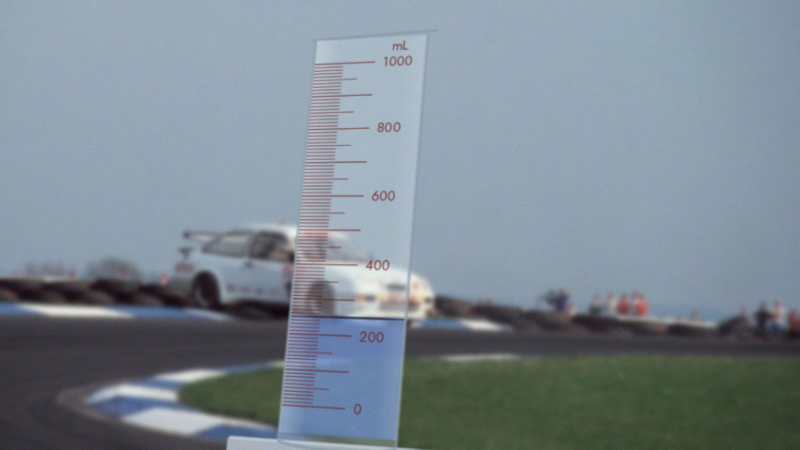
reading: mL 250
